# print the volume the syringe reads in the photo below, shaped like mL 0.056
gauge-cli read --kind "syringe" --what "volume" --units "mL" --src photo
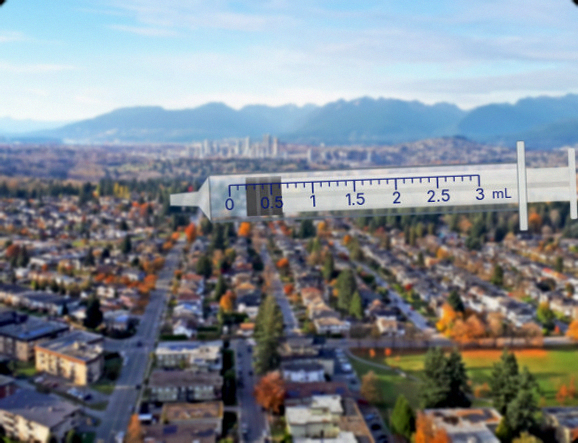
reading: mL 0.2
